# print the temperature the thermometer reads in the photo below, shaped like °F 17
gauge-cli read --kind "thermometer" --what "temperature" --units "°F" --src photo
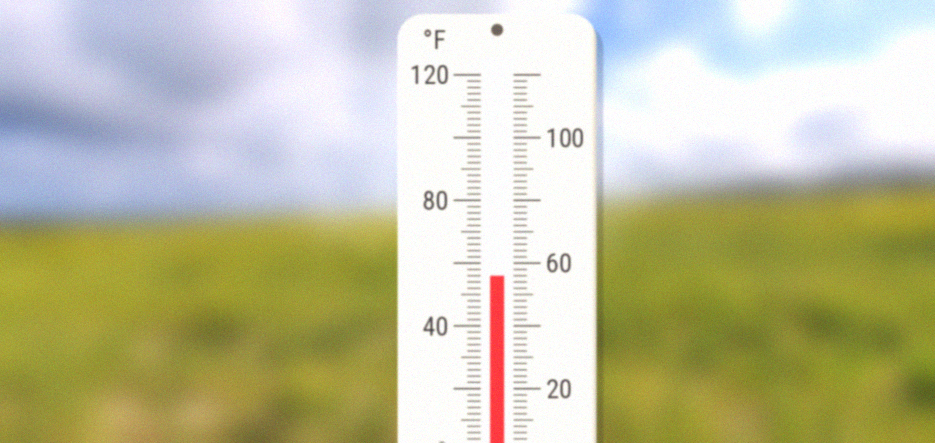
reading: °F 56
